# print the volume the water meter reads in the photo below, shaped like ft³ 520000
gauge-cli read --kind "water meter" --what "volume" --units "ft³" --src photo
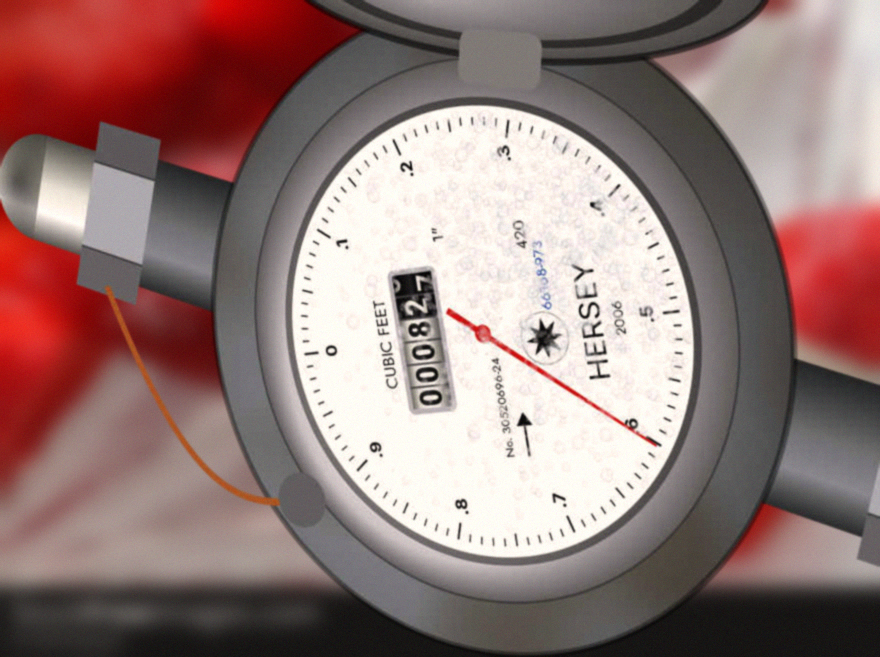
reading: ft³ 826.60
